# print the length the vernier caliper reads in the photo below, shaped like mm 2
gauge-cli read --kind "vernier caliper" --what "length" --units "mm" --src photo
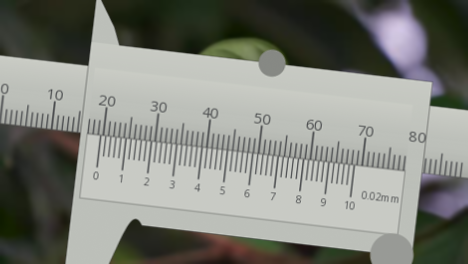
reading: mm 19.5
